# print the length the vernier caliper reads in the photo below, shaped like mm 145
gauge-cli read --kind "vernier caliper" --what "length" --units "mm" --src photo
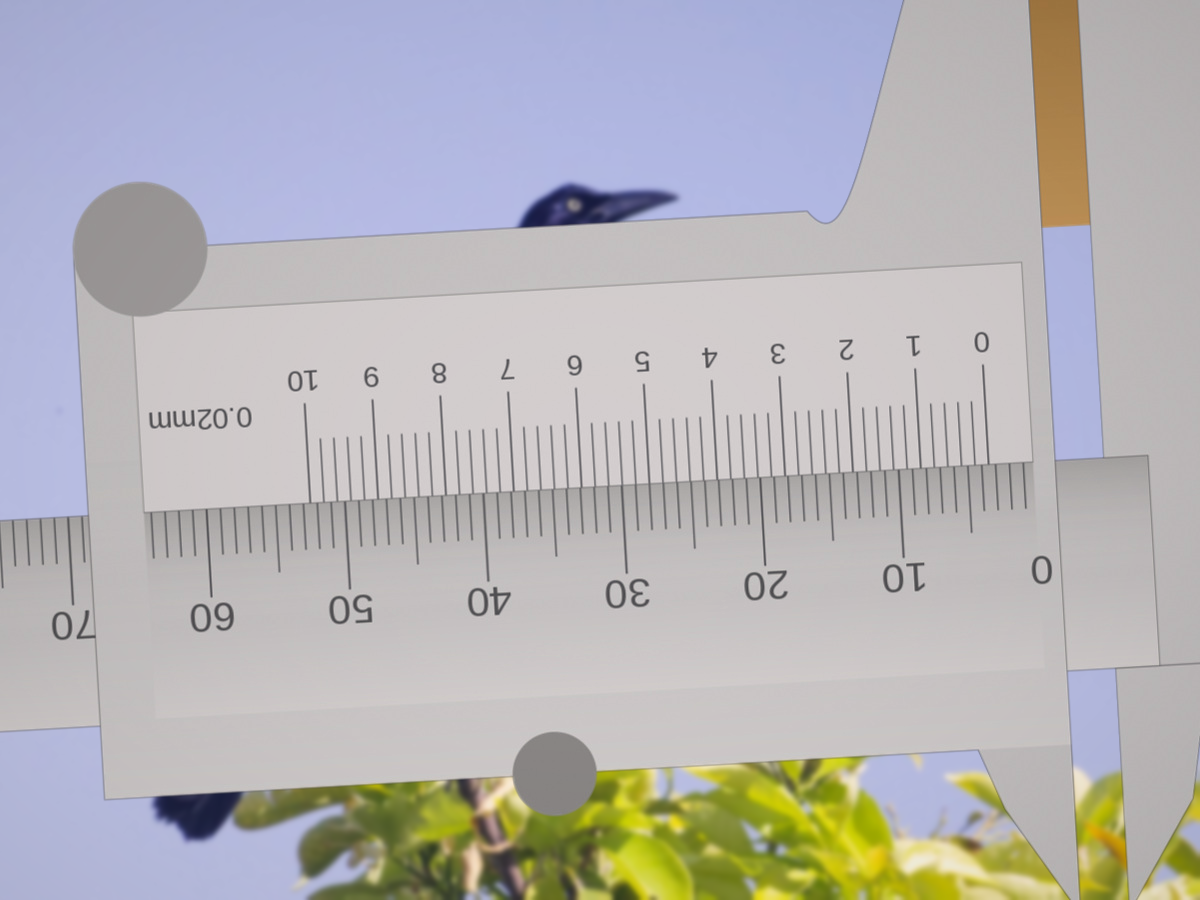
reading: mm 3.5
